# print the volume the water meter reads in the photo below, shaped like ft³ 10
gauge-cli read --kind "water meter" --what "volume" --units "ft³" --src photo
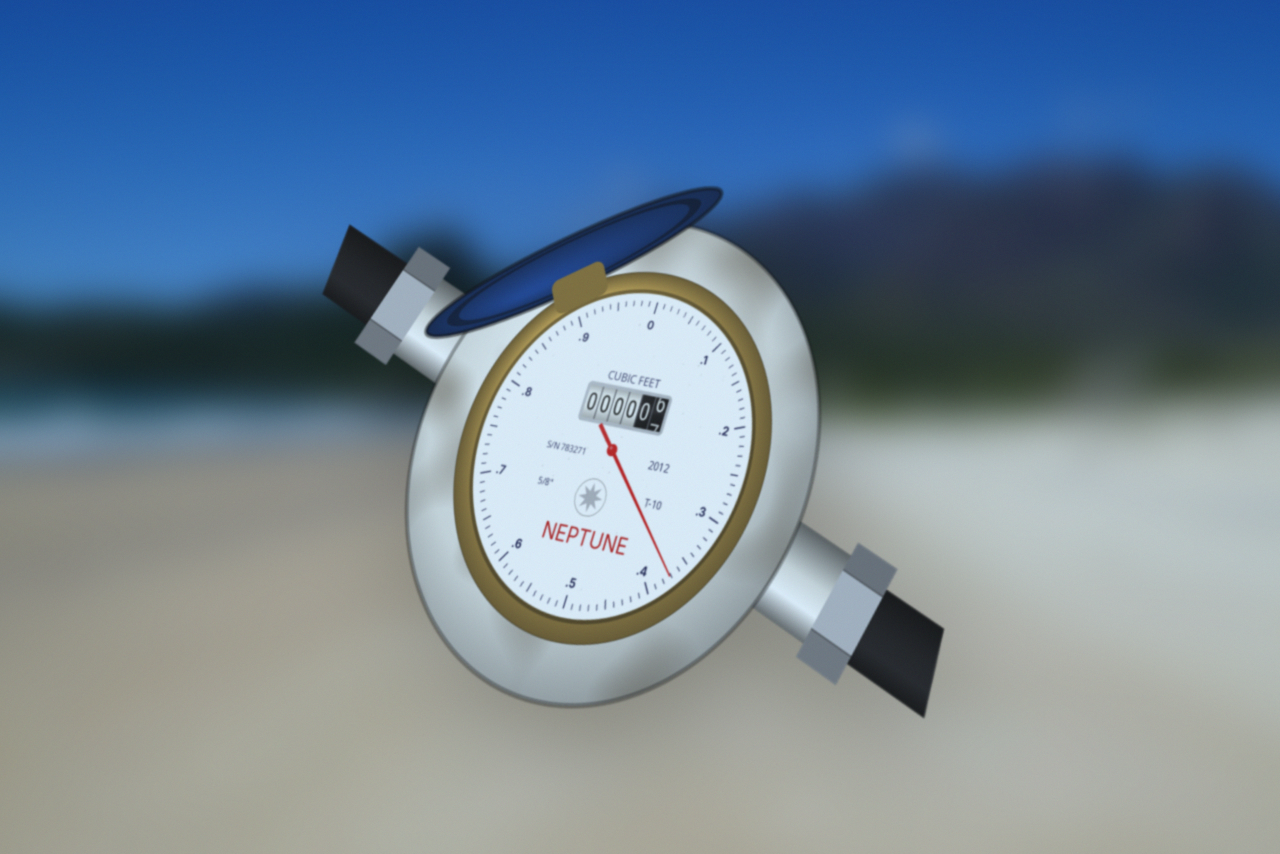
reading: ft³ 6.37
